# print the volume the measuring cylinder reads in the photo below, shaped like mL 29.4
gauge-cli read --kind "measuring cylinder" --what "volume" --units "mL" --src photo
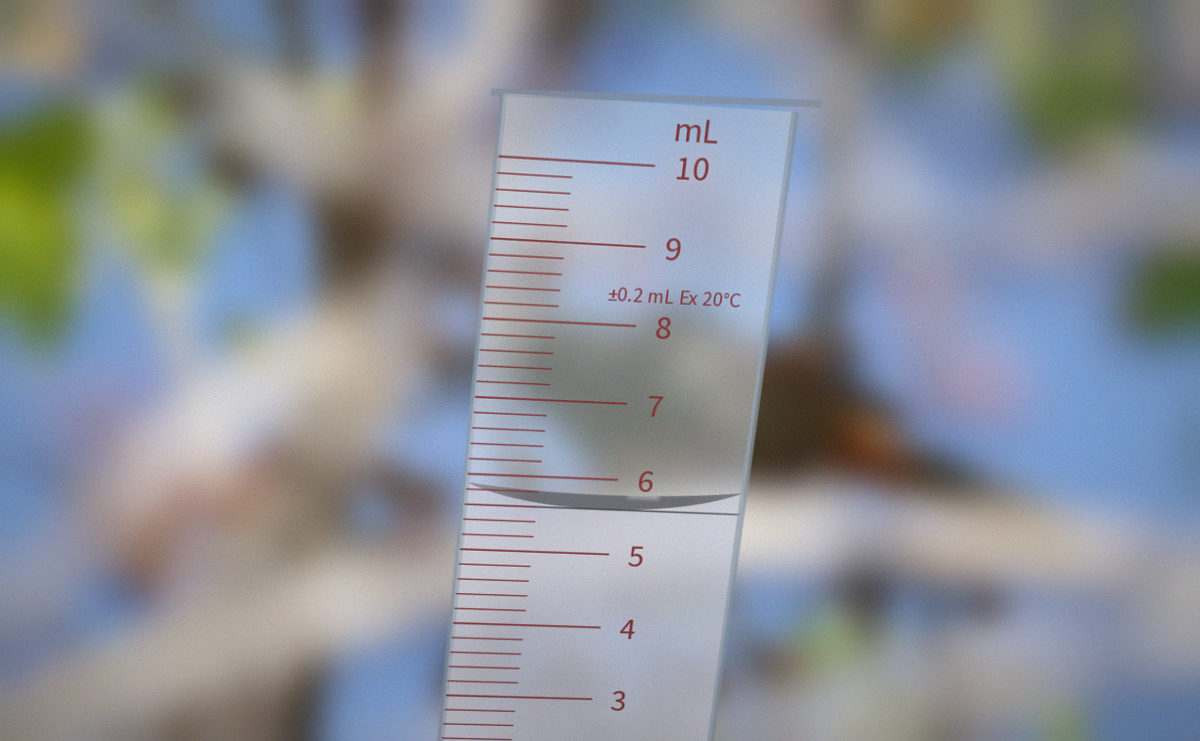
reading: mL 5.6
